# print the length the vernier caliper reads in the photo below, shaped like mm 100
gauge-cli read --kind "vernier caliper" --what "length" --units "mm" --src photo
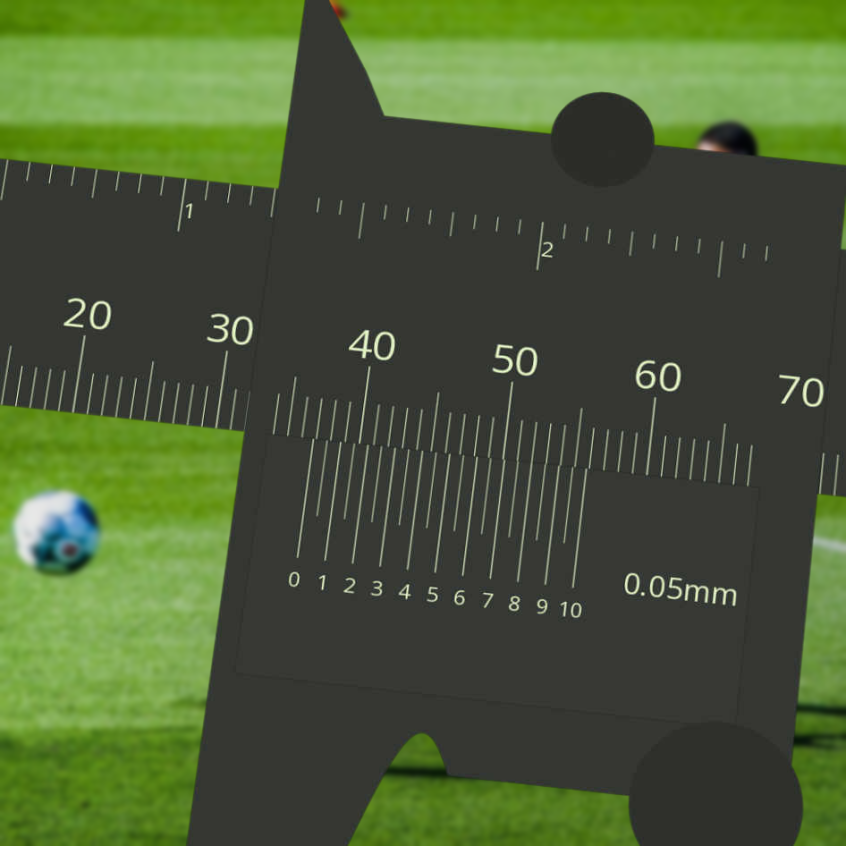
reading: mm 36.8
